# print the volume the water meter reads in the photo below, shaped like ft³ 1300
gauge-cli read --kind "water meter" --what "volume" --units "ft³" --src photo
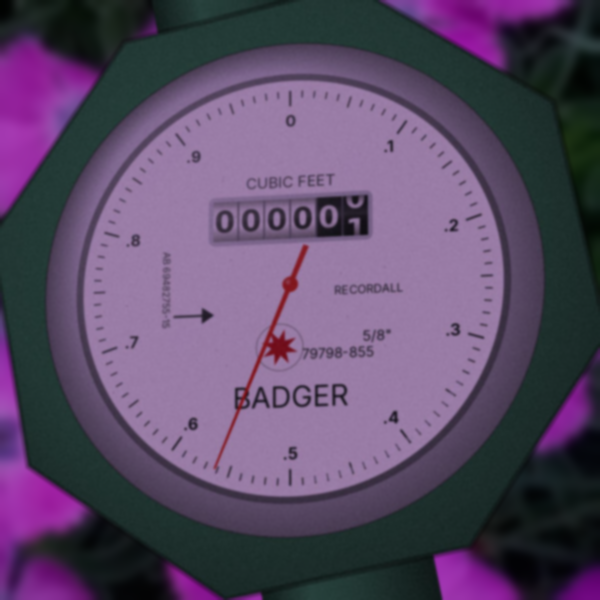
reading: ft³ 0.56
